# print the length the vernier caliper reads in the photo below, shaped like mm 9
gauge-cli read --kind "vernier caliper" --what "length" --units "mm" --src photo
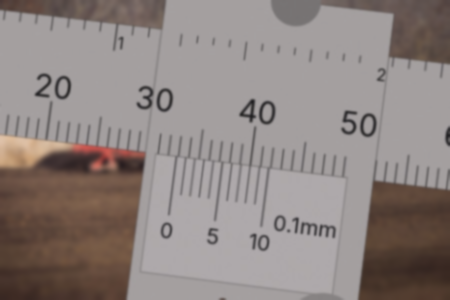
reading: mm 32.8
